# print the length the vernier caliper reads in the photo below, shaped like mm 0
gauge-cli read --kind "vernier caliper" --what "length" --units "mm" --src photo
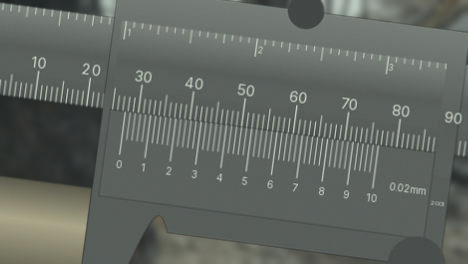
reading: mm 27.5
